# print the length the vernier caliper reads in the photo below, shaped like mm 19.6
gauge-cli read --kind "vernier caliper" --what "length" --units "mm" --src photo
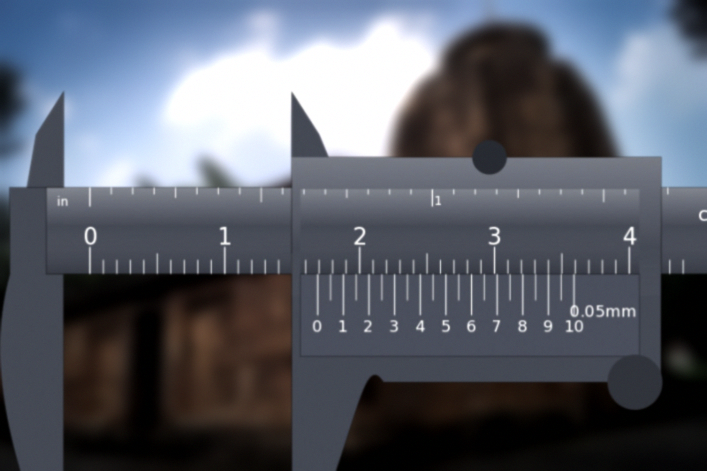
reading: mm 16.9
